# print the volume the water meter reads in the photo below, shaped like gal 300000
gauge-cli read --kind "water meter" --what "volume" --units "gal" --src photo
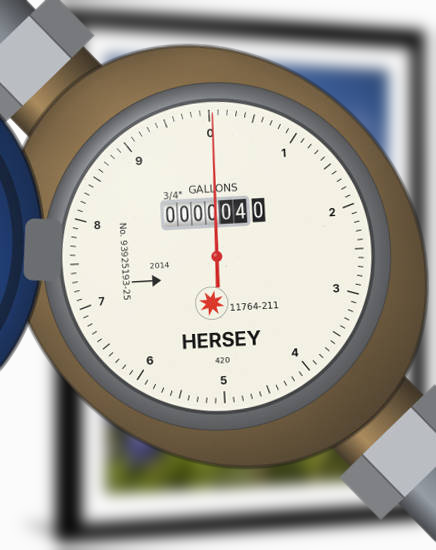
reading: gal 40.0
